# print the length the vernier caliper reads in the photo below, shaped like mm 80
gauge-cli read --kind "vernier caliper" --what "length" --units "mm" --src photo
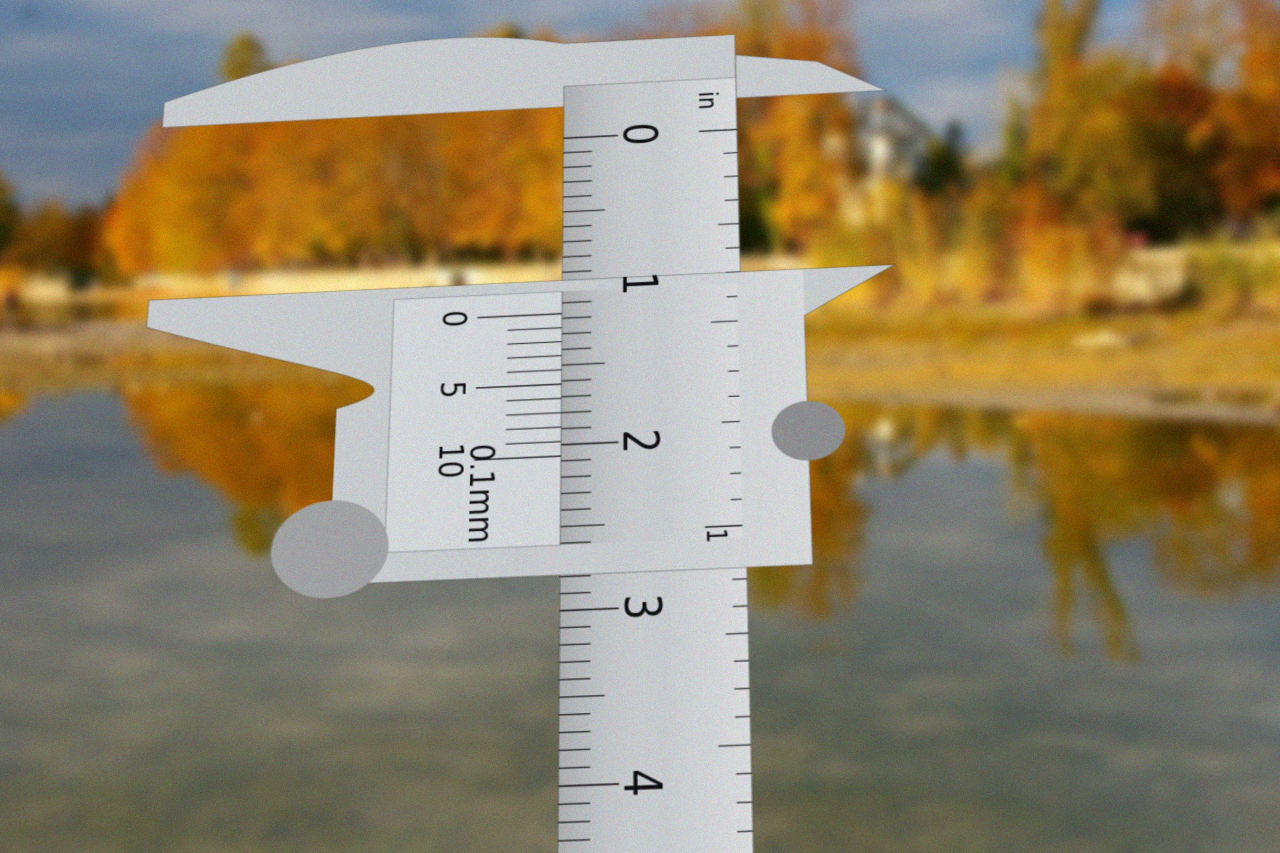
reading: mm 11.7
